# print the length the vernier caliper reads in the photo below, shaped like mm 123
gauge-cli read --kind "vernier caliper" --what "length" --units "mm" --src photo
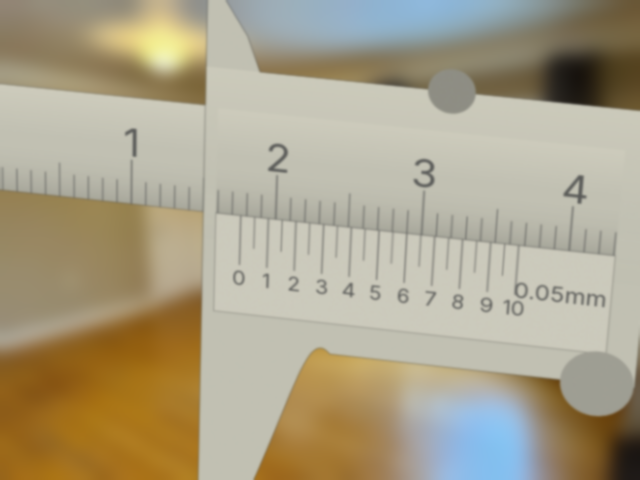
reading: mm 17.6
